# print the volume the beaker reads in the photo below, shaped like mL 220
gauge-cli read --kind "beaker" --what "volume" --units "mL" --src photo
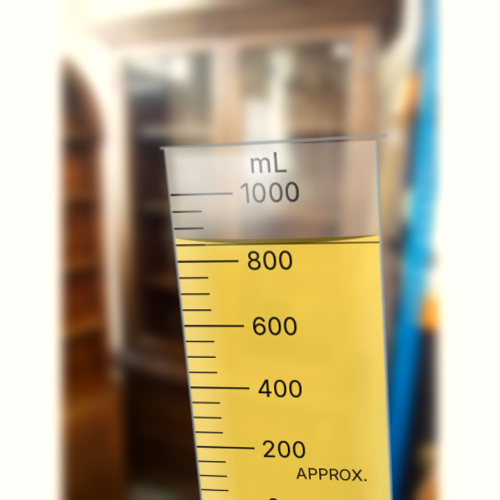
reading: mL 850
